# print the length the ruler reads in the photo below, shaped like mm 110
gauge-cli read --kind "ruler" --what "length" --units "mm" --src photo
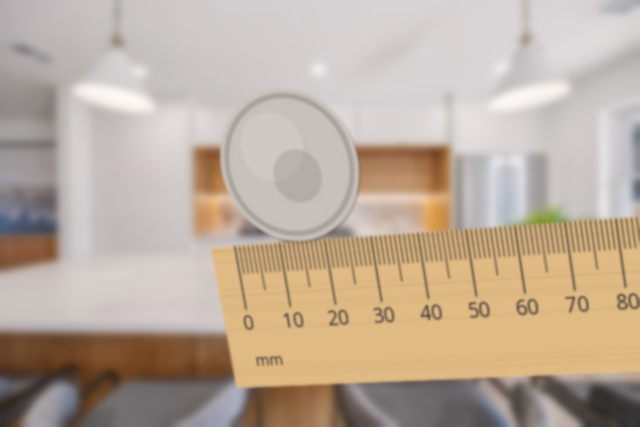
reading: mm 30
